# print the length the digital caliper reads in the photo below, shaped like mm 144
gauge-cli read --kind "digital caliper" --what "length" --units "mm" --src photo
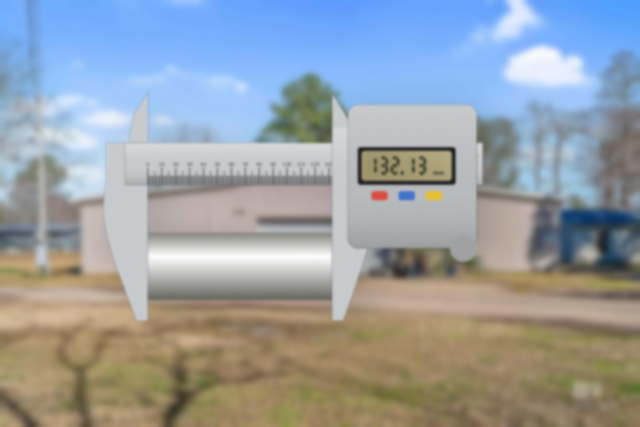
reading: mm 132.13
